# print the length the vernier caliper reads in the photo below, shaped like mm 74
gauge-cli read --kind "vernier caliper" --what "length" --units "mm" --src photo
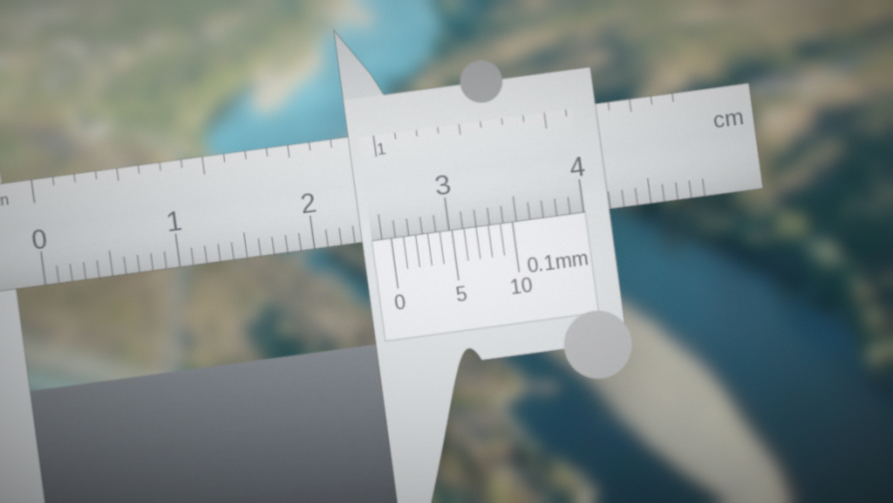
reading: mm 25.7
